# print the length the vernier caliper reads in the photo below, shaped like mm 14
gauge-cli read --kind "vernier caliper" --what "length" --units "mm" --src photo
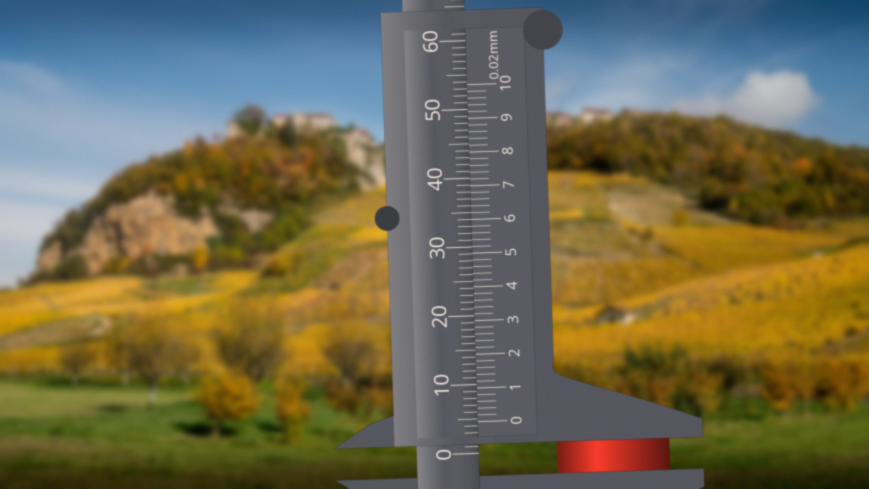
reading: mm 4.6
